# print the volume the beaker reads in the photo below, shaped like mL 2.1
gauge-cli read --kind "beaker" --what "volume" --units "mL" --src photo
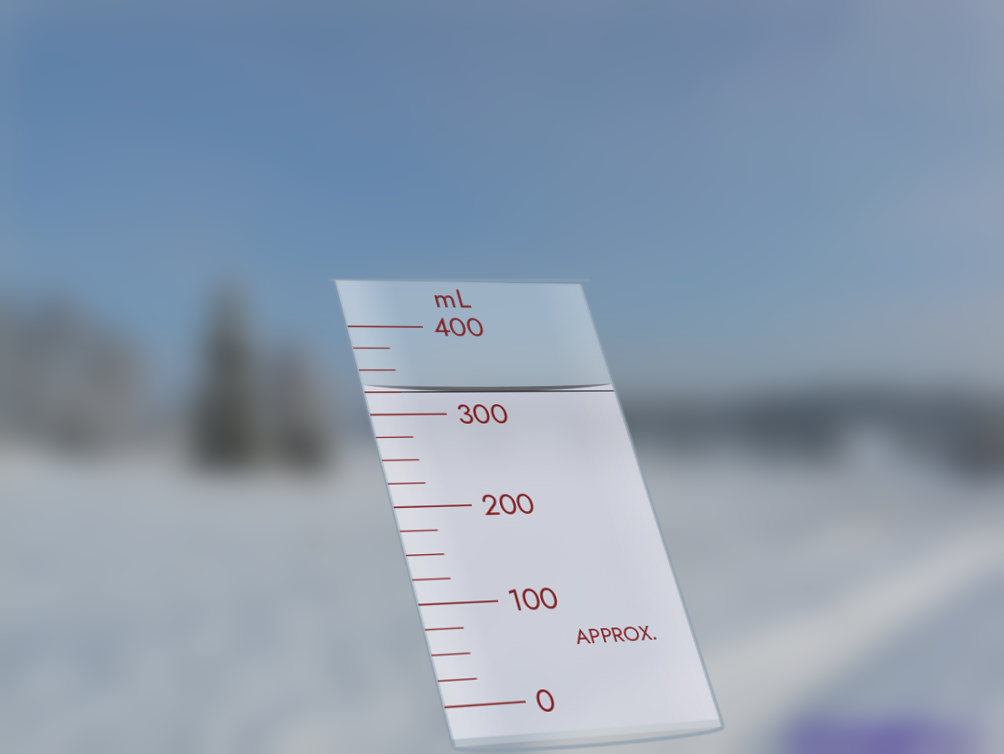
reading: mL 325
